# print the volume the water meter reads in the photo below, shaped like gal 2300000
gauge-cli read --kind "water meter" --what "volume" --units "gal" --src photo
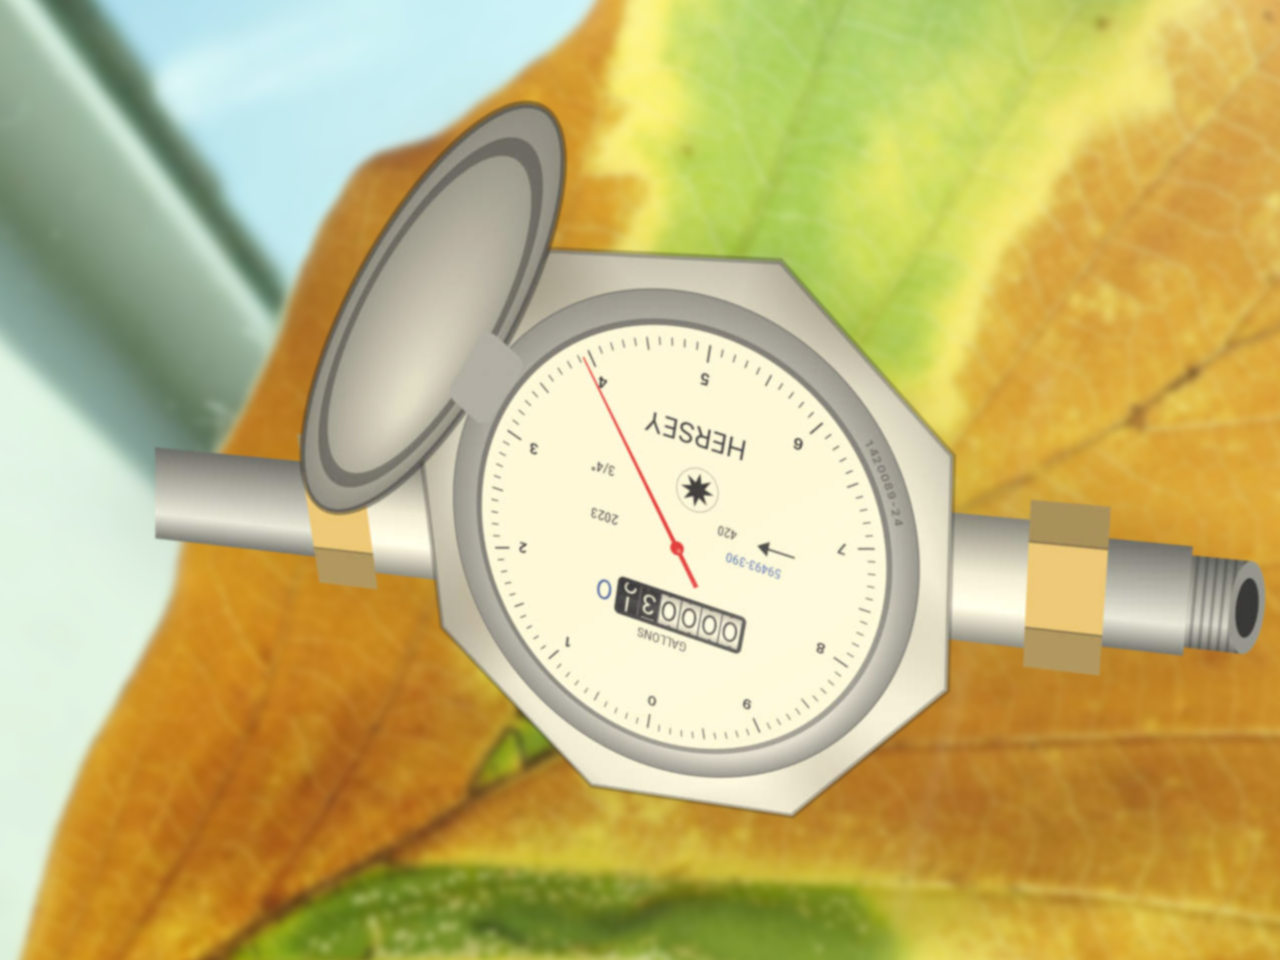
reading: gal 313.9
